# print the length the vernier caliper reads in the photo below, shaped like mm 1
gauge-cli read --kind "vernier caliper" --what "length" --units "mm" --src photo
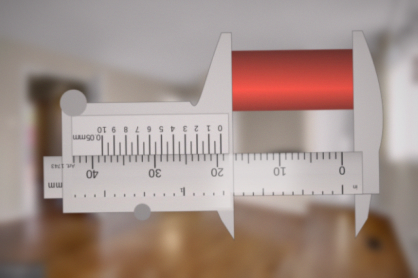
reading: mm 19.4
